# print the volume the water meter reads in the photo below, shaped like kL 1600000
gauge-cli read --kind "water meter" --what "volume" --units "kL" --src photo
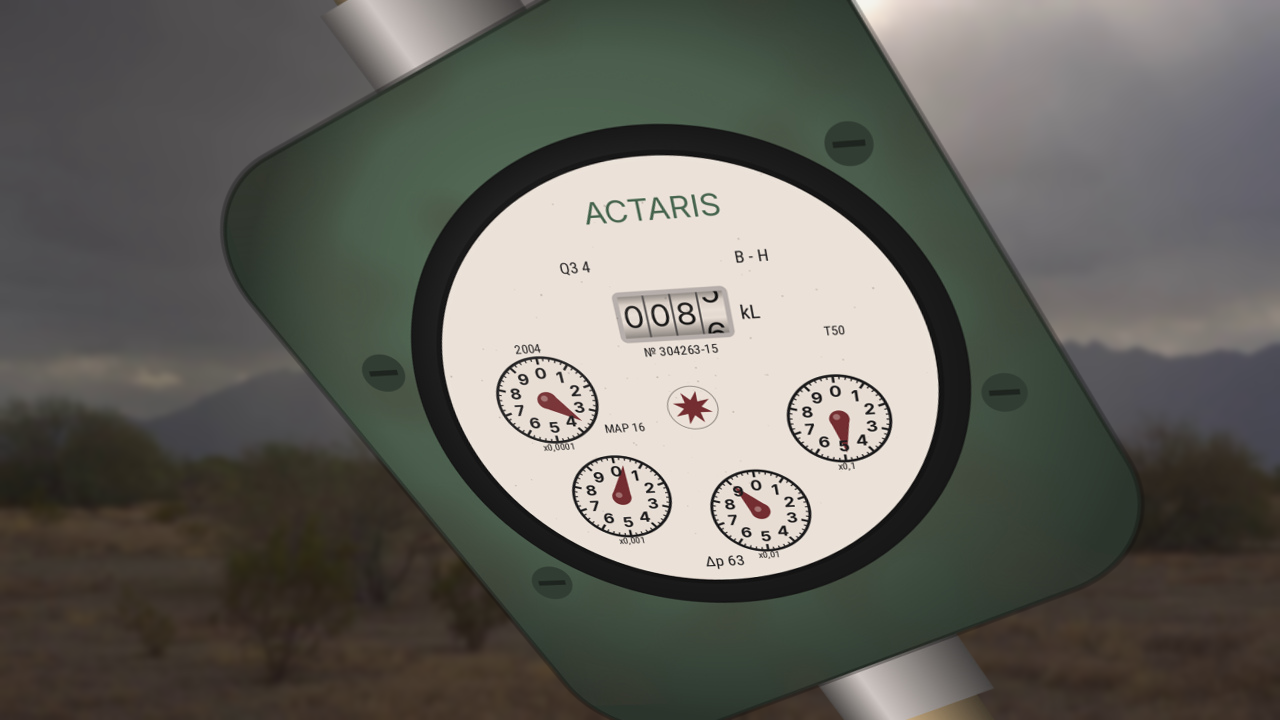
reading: kL 85.4903
